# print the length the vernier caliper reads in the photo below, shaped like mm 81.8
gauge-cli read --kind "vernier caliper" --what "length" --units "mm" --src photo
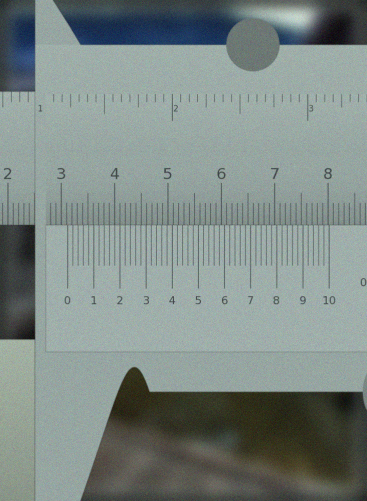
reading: mm 31.2
